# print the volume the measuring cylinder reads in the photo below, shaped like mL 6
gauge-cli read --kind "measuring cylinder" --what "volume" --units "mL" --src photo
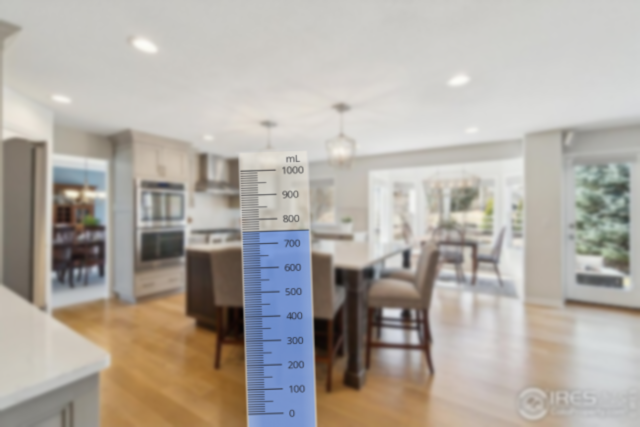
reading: mL 750
